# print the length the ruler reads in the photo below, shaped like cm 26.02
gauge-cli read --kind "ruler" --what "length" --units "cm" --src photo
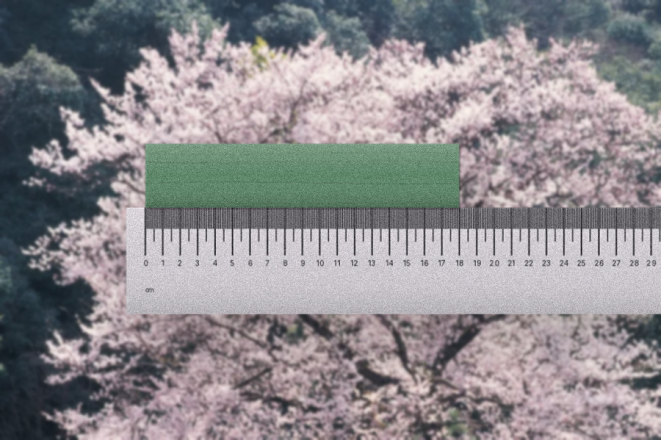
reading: cm 18
